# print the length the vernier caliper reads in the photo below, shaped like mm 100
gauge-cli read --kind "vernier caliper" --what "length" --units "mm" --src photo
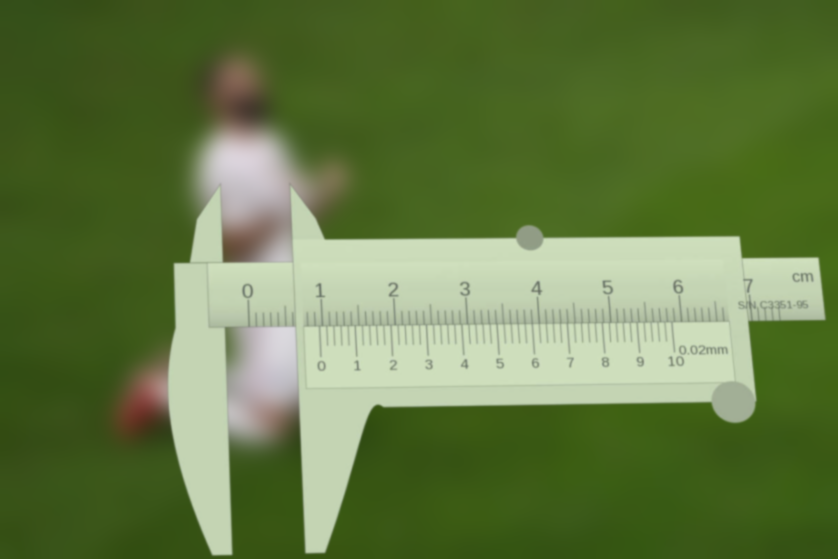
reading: mm 9.6
